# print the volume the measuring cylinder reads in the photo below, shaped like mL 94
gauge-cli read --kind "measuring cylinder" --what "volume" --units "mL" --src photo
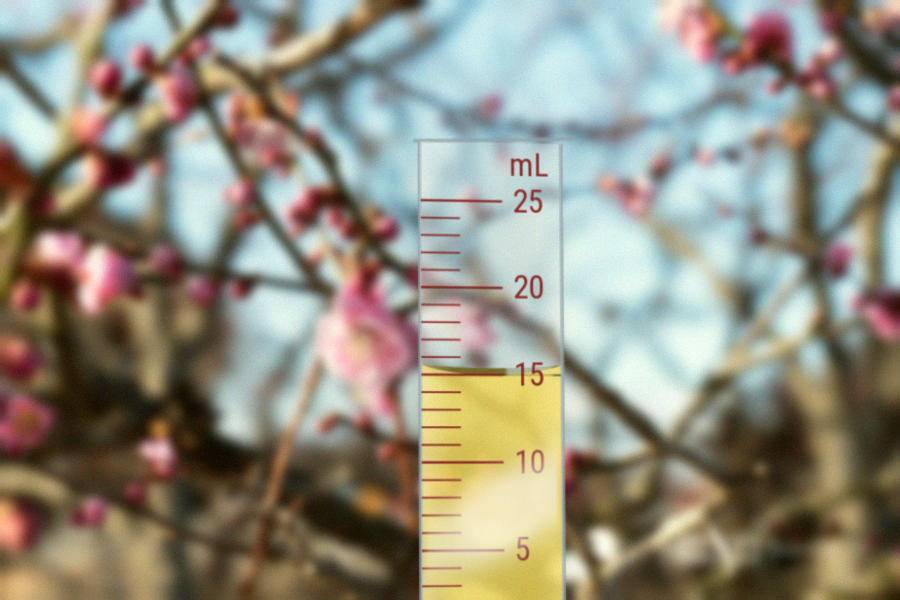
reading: mL 15
